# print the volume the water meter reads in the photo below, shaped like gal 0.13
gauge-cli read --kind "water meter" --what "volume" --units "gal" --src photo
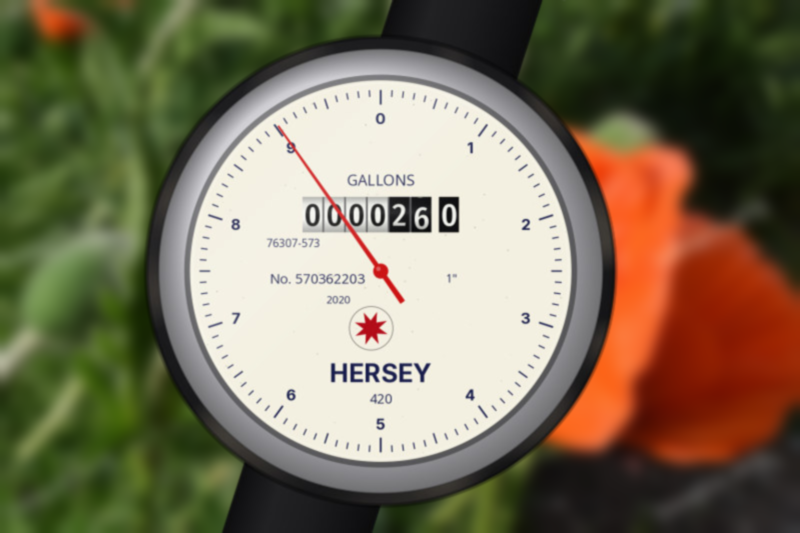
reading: gal 259.0
